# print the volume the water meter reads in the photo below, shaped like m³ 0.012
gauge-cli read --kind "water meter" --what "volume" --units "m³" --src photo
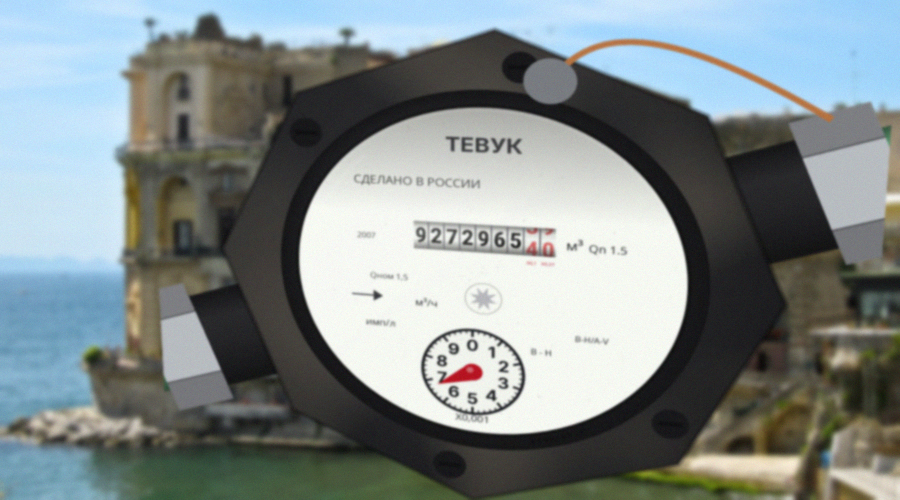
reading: m³ 9272965.396
